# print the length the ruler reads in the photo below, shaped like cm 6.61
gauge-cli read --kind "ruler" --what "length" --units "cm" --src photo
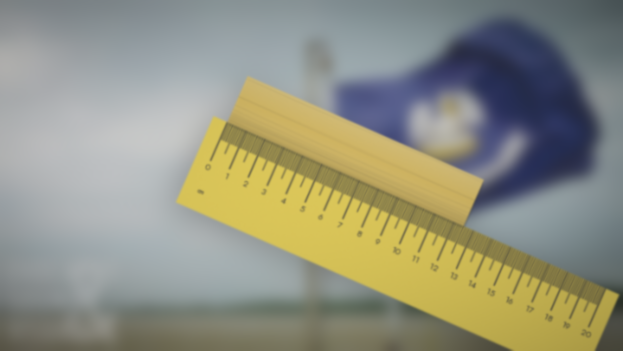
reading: cm 12.5
